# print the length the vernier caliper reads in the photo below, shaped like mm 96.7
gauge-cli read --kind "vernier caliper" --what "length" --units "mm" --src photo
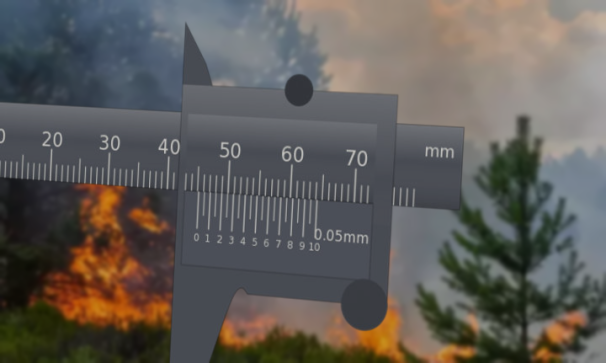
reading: mm 45.2
